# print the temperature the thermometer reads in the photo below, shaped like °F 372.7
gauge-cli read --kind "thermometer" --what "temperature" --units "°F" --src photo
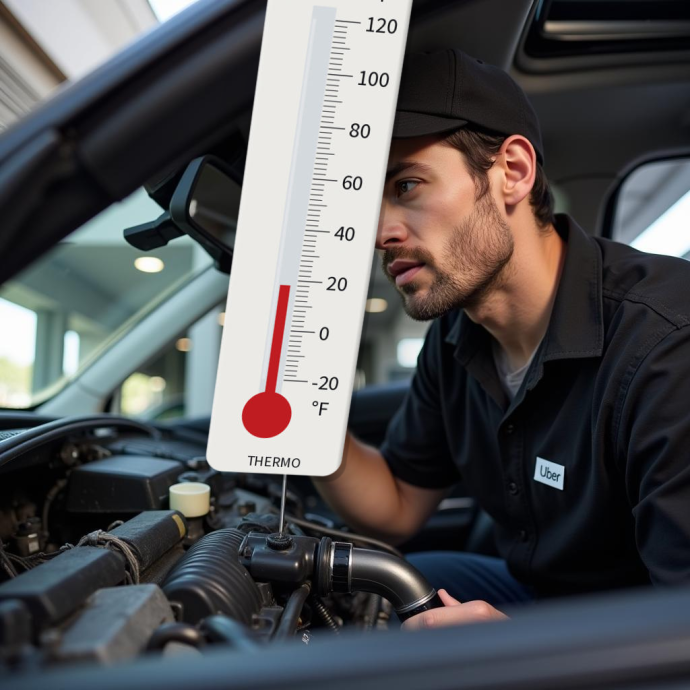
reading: °F 18
